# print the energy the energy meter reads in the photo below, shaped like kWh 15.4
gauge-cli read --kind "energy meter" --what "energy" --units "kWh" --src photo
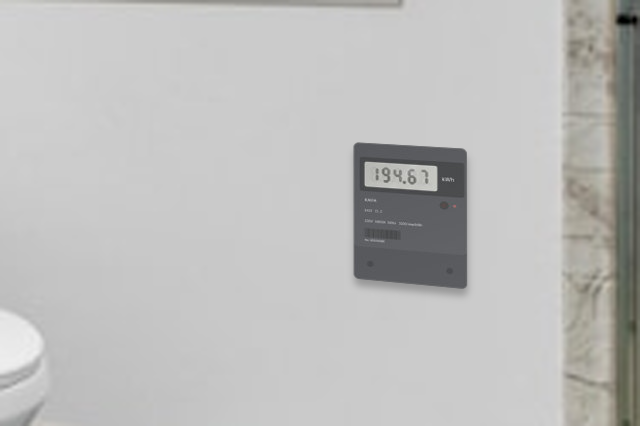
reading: kWh 194.67
